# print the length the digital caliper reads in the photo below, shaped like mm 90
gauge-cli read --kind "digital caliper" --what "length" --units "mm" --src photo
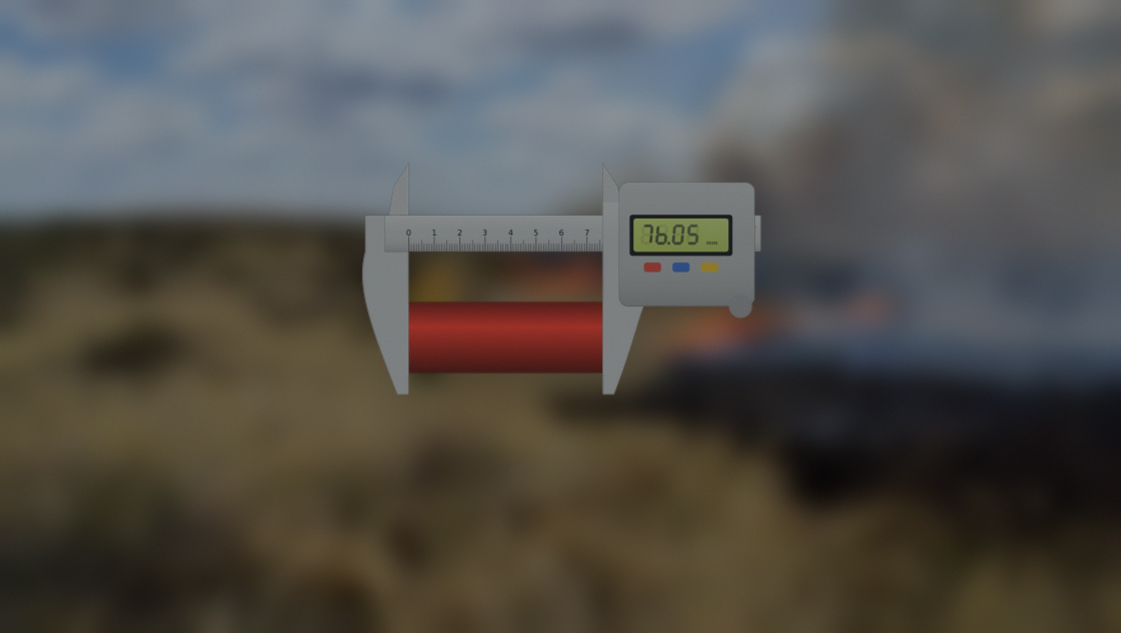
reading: mm 76.05
